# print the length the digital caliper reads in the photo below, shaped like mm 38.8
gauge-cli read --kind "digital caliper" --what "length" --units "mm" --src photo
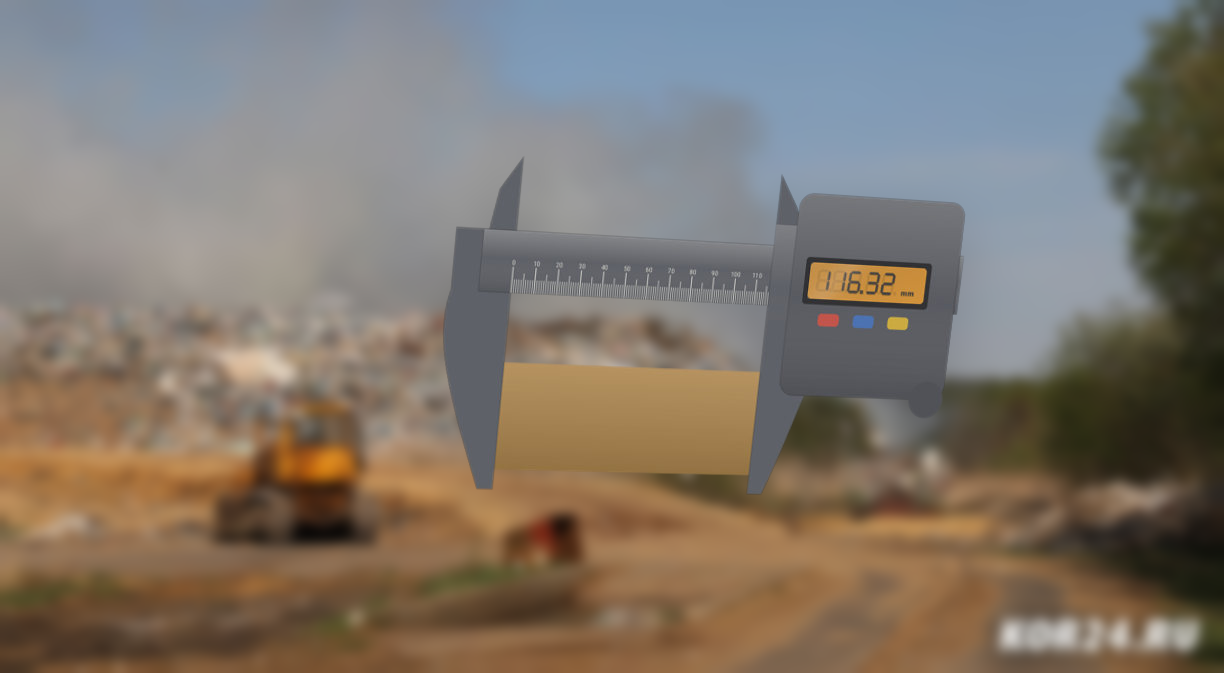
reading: mm 116.32
